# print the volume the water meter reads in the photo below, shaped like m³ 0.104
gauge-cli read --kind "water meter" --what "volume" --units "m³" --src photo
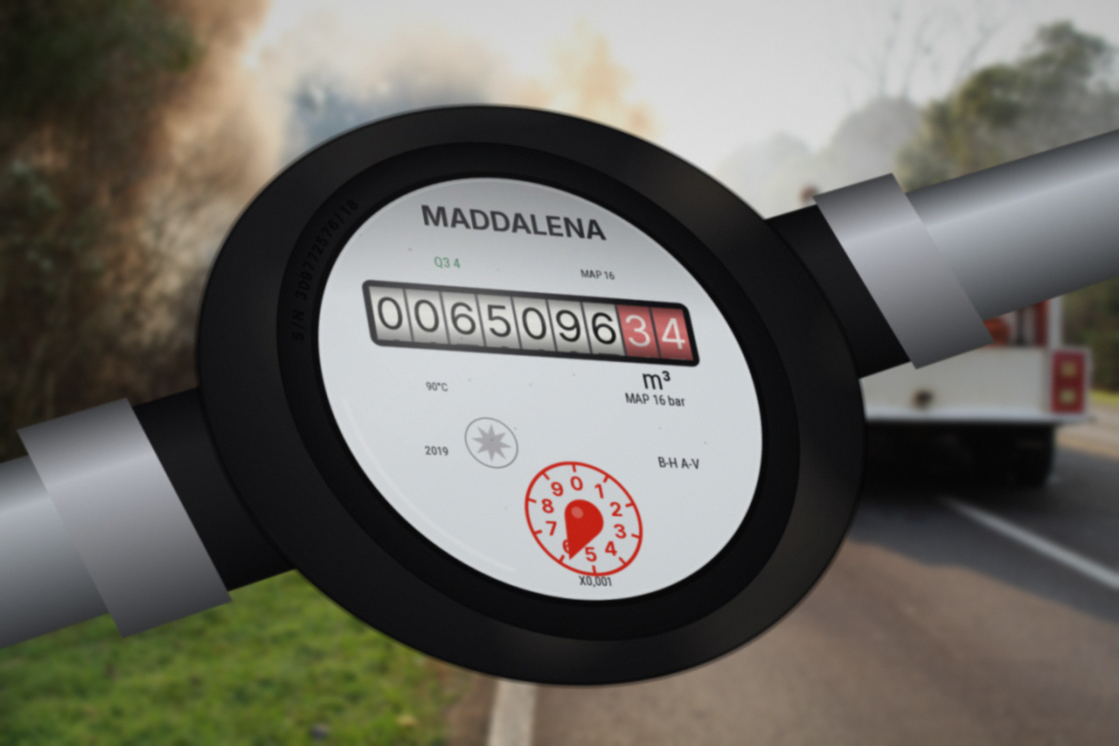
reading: m³ 65096.345
